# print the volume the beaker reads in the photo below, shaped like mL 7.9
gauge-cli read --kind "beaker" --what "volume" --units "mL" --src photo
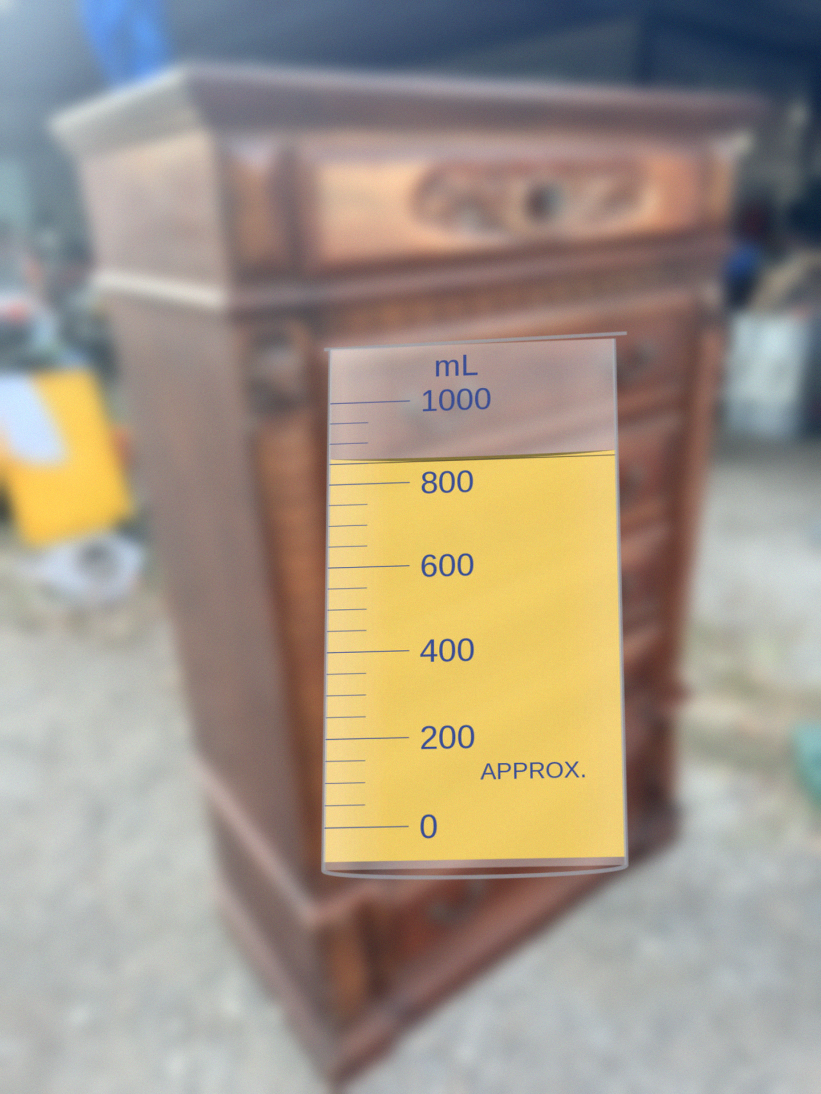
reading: mL 850
